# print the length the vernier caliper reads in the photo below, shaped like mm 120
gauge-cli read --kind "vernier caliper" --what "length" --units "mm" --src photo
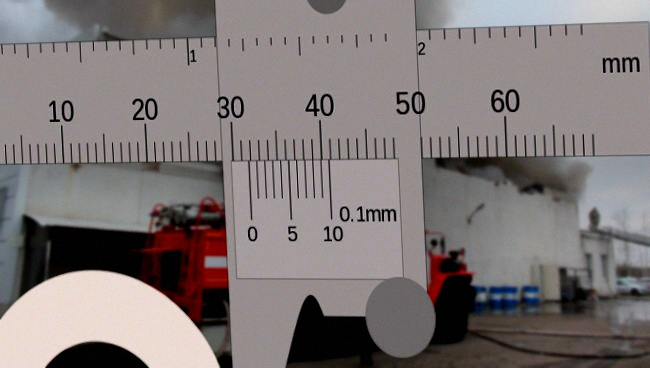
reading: mm 31.8
